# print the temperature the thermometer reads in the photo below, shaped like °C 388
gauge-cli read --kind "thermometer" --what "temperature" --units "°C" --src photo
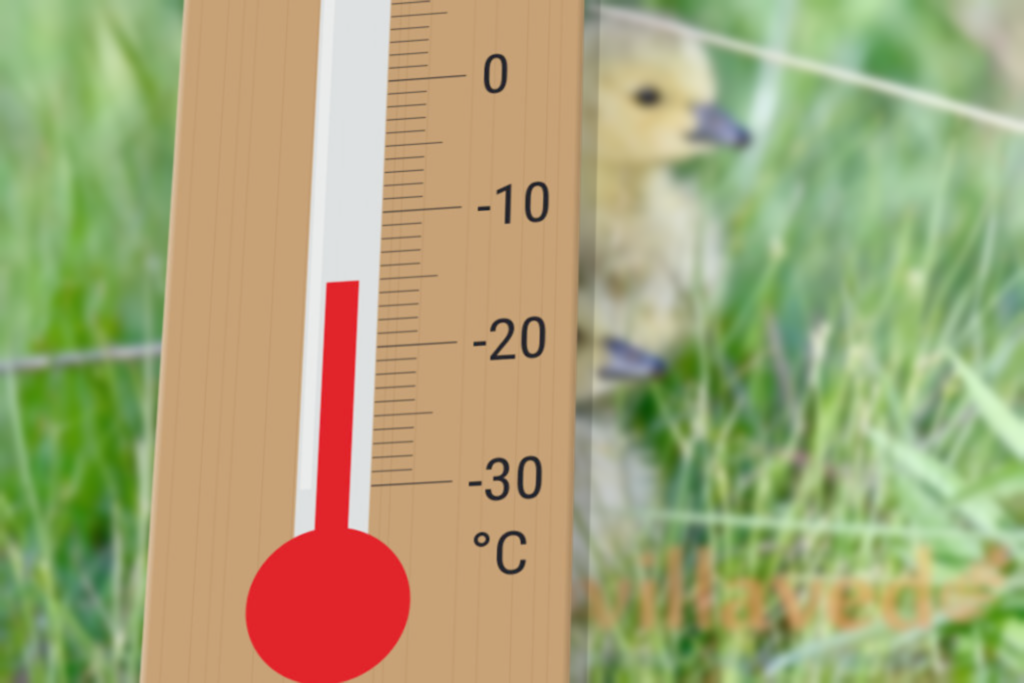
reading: °C -15
